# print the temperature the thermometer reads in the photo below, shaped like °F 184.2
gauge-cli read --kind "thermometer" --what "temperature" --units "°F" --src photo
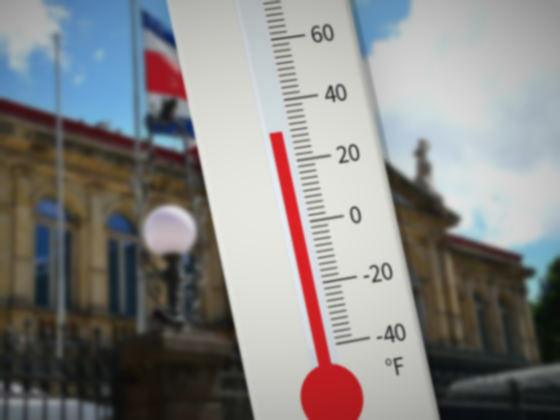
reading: °F 30
